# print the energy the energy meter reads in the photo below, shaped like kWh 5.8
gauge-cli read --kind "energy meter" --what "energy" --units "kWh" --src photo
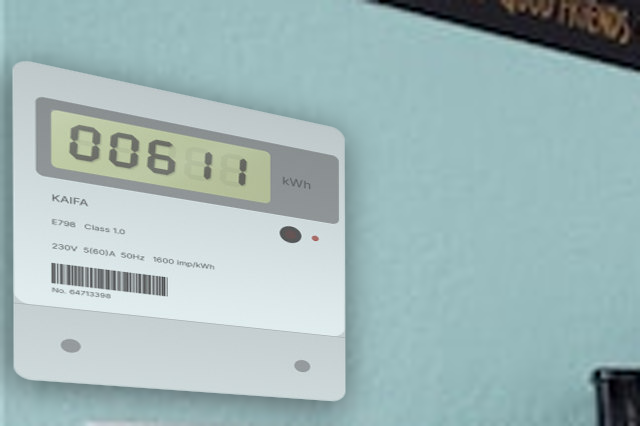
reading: kWh 611
